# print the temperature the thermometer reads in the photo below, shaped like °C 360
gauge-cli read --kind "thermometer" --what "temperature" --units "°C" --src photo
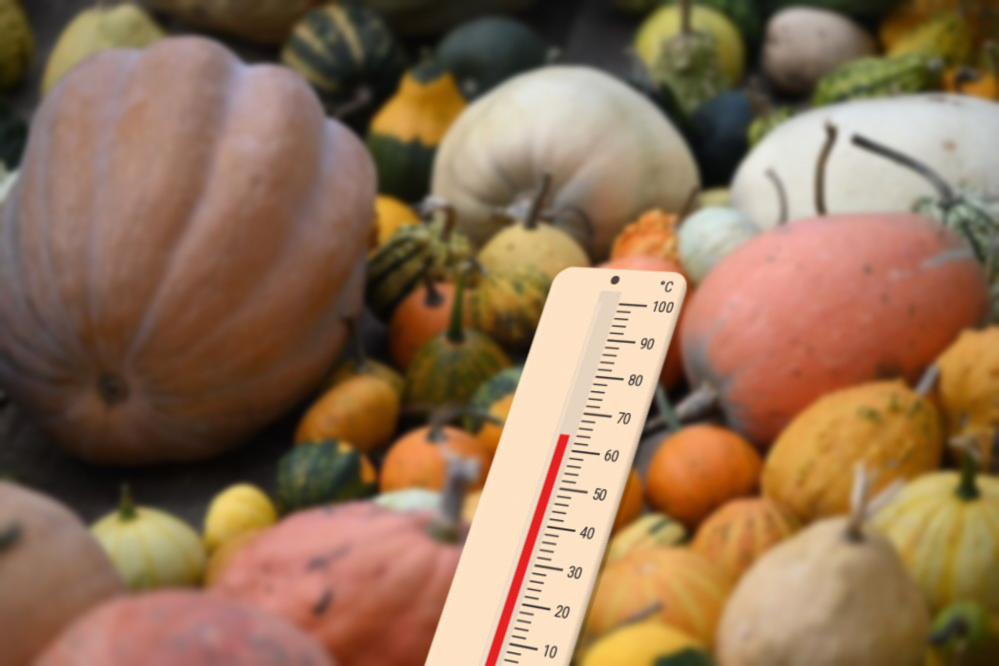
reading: °C 64
